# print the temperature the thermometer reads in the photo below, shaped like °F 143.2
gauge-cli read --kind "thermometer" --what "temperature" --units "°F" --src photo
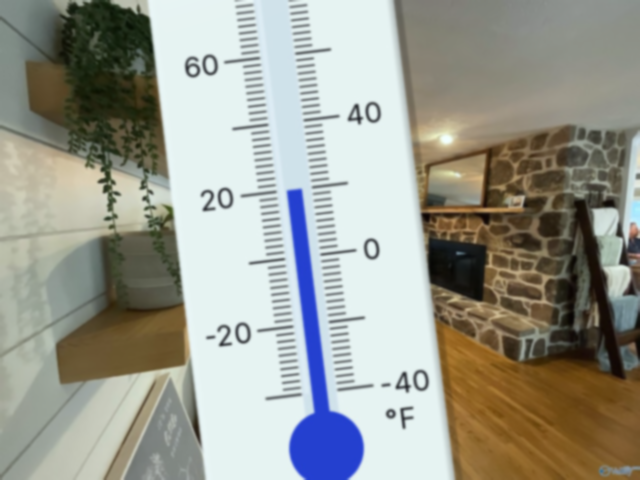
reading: °F 20
